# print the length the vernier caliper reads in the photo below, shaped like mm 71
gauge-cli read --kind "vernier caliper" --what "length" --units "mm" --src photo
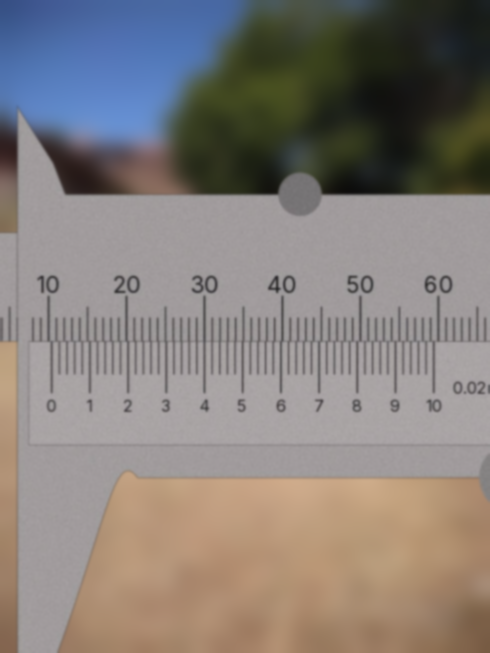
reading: mm 10.4
